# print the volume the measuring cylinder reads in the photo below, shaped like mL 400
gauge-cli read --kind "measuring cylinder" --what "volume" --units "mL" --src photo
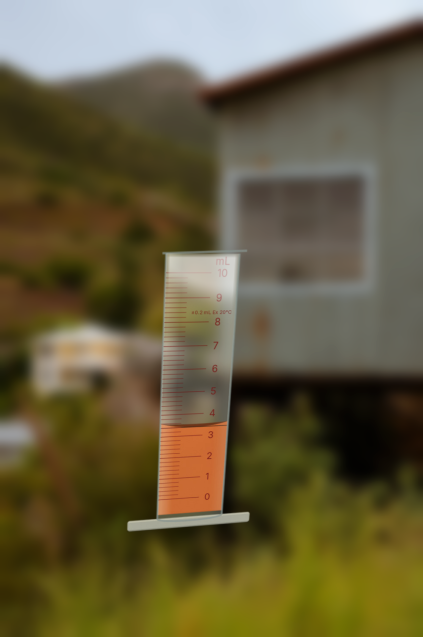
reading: mL 3.4
